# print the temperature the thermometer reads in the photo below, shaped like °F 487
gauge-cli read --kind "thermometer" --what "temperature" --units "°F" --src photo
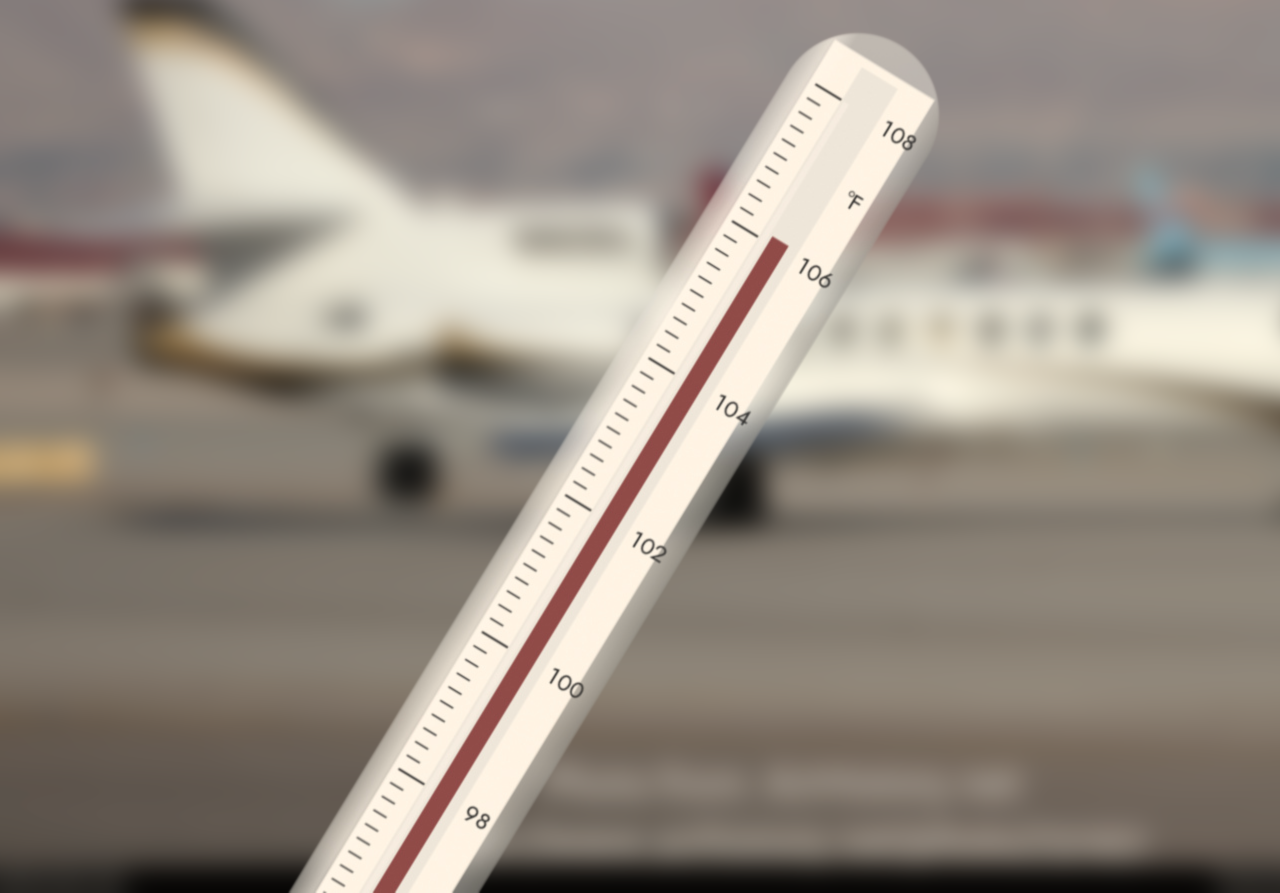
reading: °F 106.1
